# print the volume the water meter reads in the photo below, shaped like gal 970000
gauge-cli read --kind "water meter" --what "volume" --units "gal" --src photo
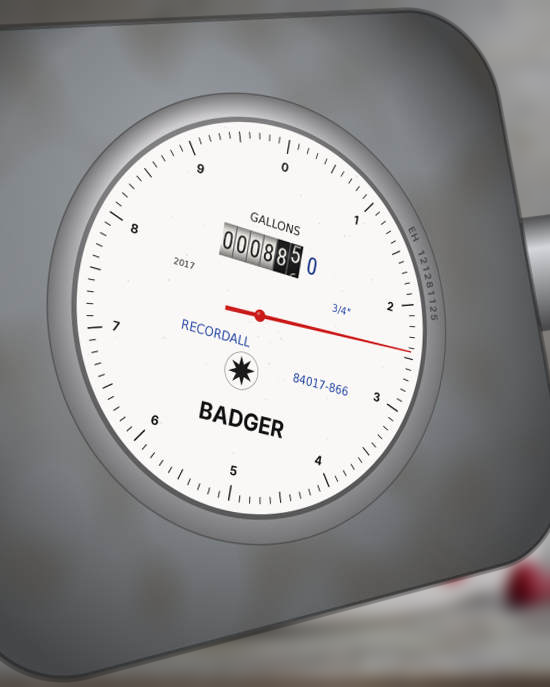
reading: gal 8852.4
